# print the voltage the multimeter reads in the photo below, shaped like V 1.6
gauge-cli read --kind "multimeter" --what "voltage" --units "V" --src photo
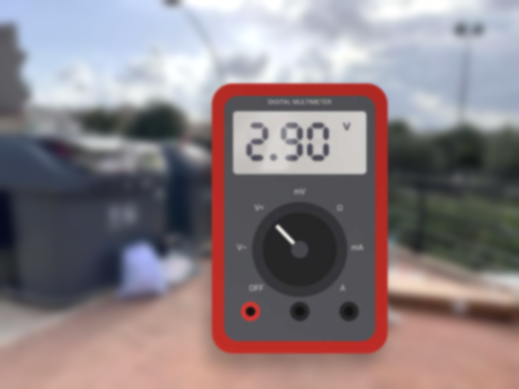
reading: V 2.90
